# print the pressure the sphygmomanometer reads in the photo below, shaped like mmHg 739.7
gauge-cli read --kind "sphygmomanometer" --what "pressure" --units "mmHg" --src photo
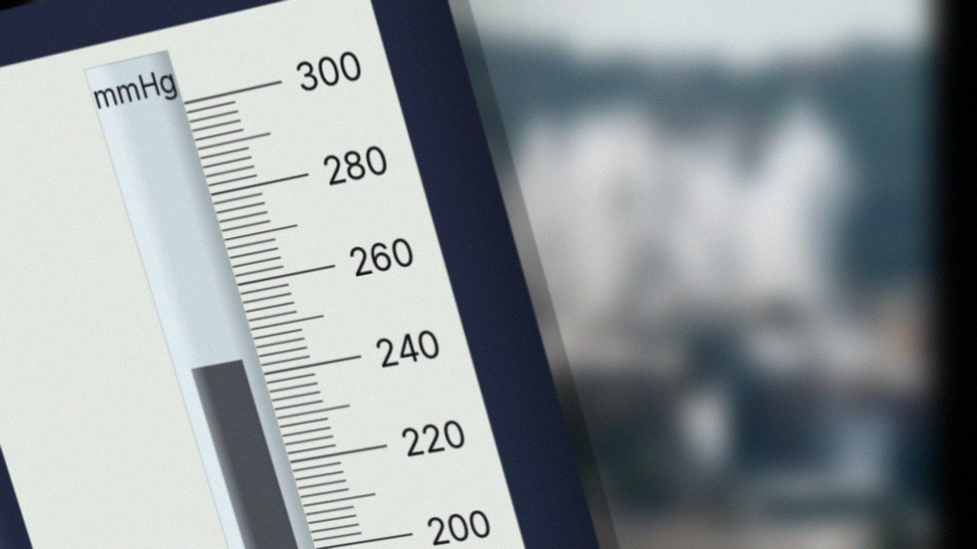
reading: mmHg 244
